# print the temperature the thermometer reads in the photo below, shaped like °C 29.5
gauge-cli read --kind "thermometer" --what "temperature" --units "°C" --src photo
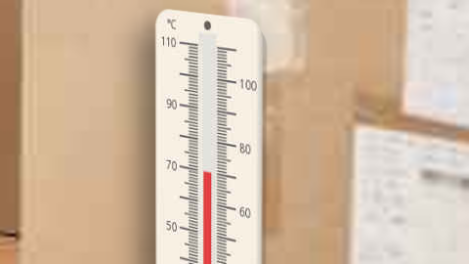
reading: °C 70
